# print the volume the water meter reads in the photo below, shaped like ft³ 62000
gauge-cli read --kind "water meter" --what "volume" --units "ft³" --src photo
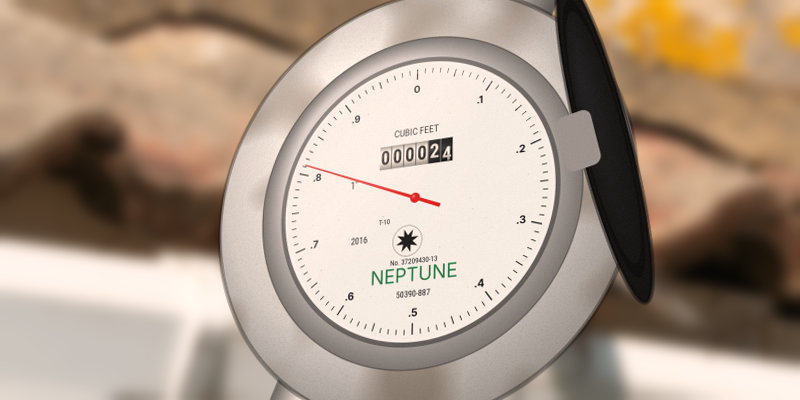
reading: ft³ 23.81
